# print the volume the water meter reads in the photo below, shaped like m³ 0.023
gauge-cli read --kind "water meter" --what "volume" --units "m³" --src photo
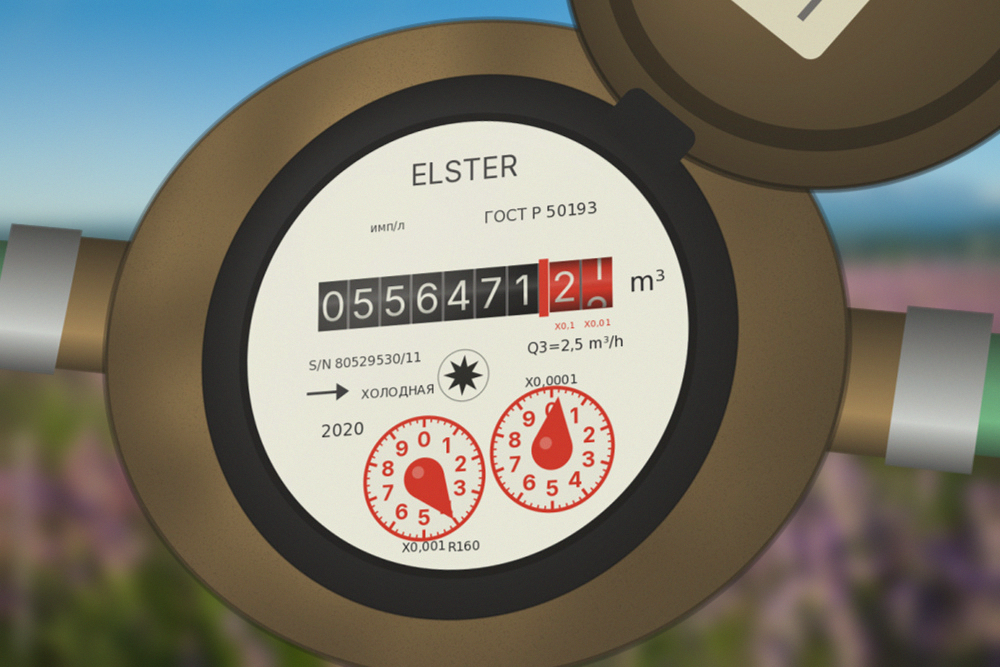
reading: m³ 556471.2140
